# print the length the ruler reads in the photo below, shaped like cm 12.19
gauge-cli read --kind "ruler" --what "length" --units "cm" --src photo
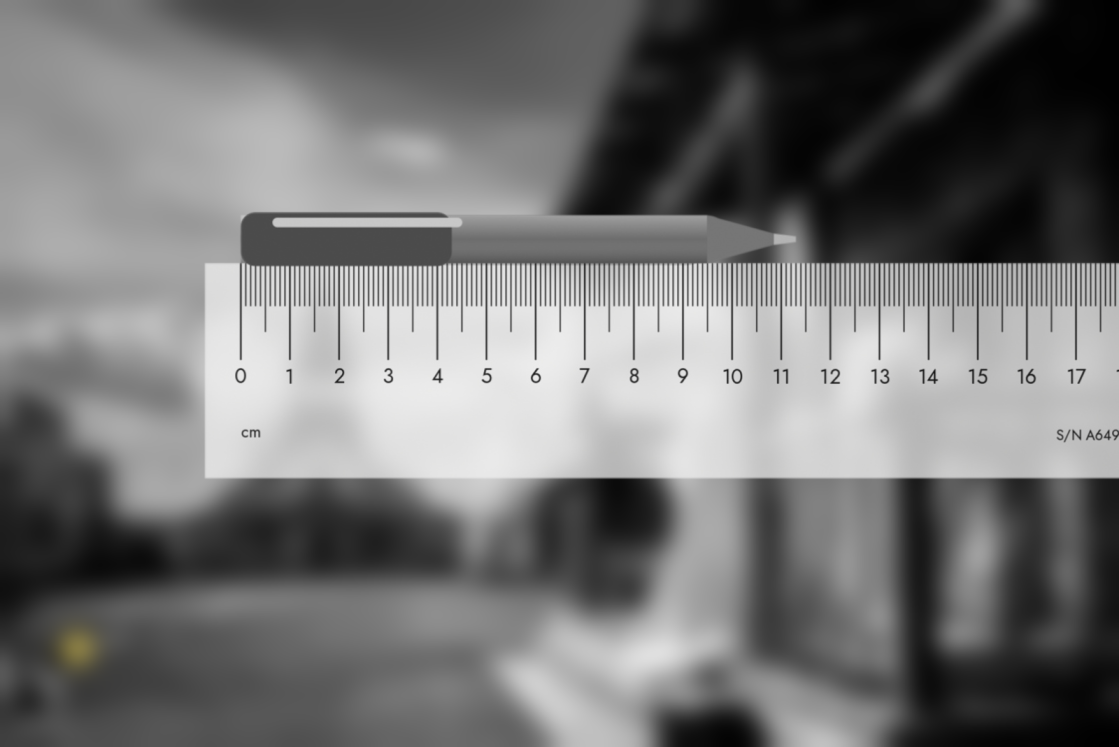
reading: cm 11.3
